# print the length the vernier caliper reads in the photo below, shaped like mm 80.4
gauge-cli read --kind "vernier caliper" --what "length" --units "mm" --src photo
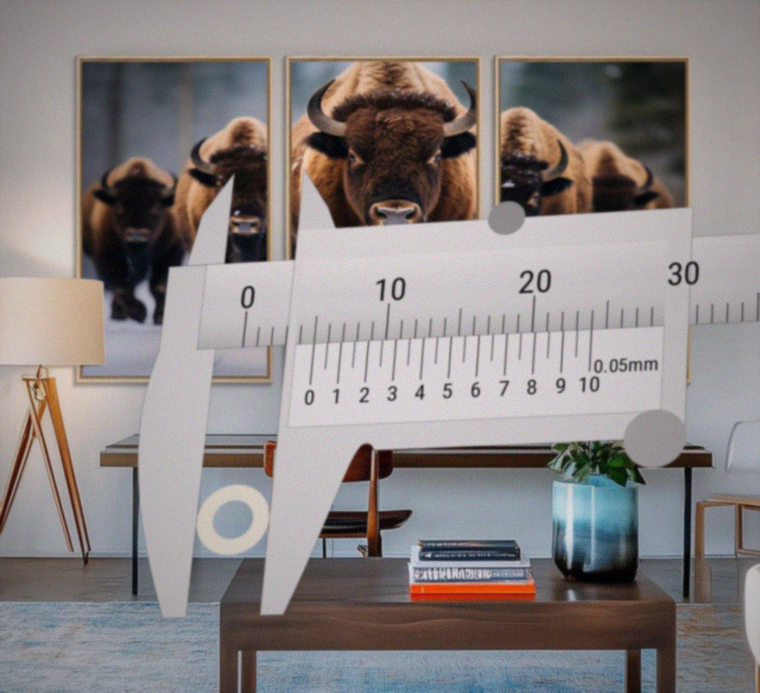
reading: mm 5.0
